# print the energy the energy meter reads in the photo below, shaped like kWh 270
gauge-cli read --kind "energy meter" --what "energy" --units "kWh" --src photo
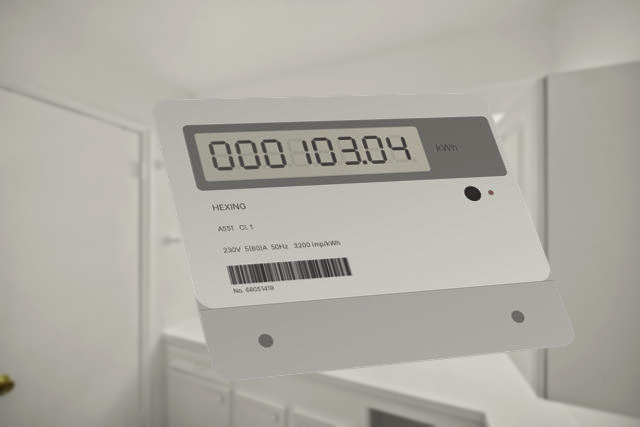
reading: kWh 103.04
